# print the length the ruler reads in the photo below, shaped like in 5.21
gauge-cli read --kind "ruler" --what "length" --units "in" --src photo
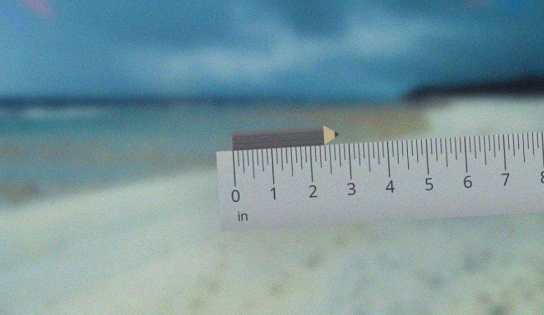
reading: in 2.75
